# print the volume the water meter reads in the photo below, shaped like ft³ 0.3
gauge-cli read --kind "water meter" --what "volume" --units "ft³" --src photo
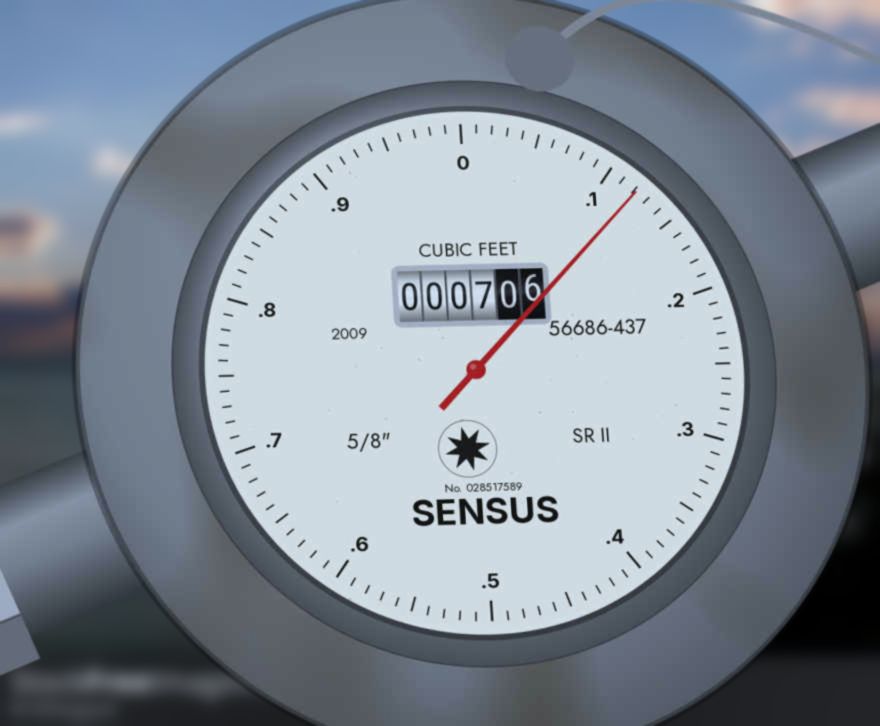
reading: ft³ 706.12
